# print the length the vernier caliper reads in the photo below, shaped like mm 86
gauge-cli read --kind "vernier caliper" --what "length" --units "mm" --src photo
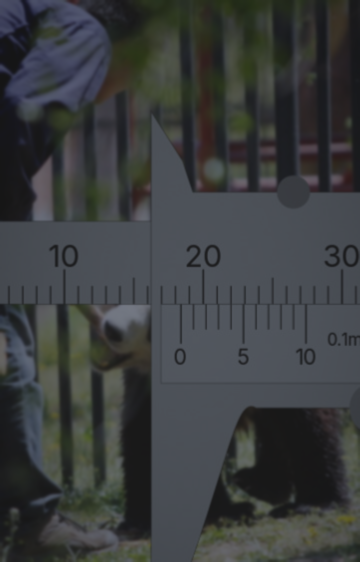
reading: mm 18.4
